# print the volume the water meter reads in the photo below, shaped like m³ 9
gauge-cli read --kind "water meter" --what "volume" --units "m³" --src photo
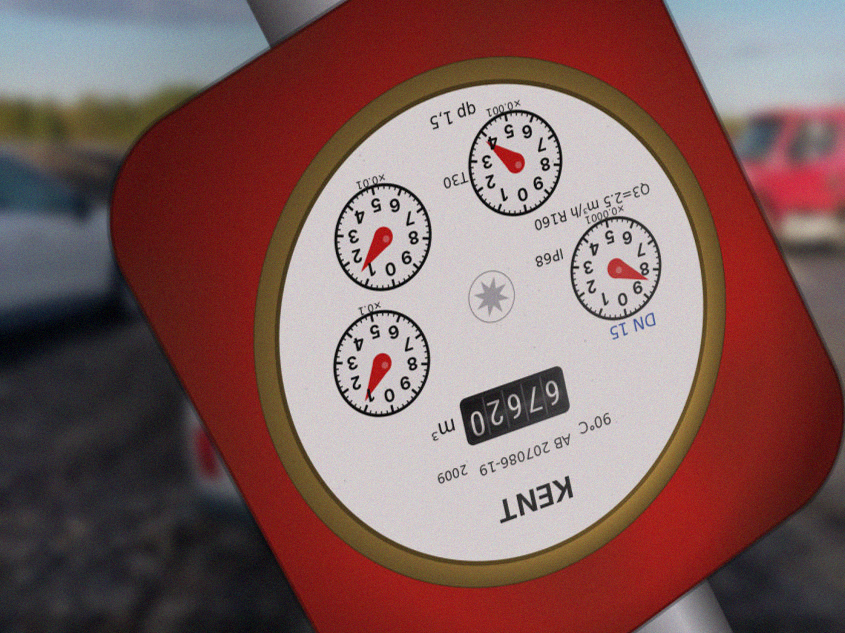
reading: m³ 67620.1138
